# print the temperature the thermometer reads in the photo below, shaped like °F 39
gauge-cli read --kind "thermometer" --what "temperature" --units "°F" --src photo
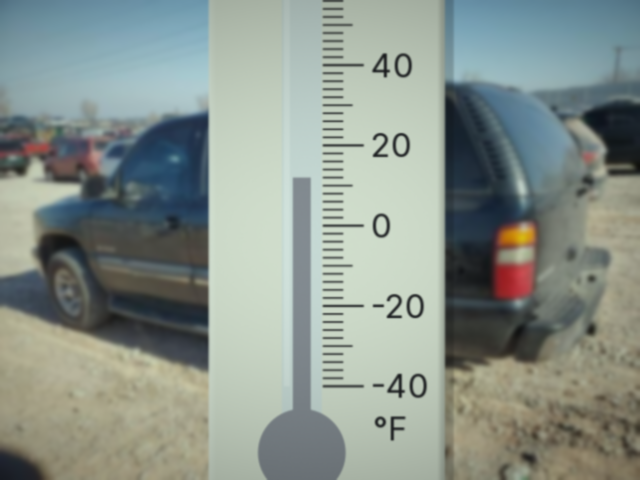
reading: °F 12
